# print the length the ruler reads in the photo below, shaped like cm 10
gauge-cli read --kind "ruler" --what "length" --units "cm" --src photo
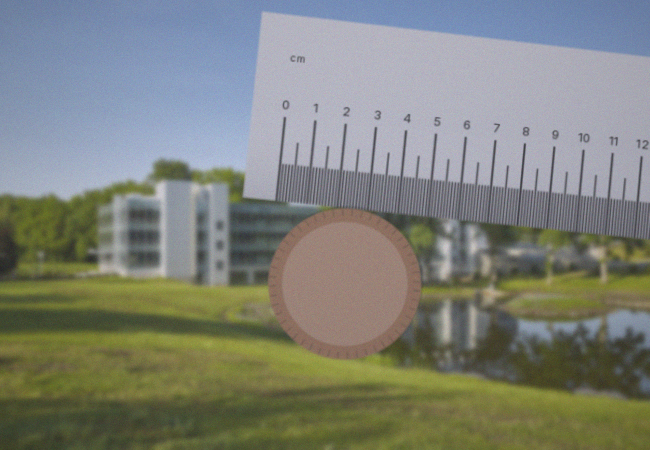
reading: cm 5
